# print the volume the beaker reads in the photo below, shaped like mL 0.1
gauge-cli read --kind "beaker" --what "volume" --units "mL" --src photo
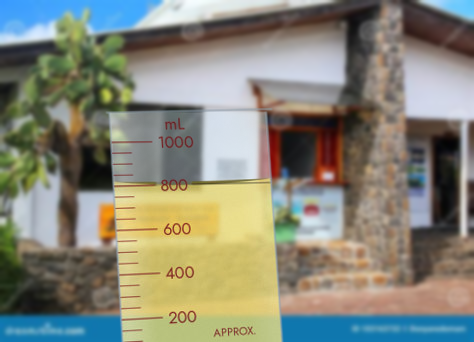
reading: mL 800
